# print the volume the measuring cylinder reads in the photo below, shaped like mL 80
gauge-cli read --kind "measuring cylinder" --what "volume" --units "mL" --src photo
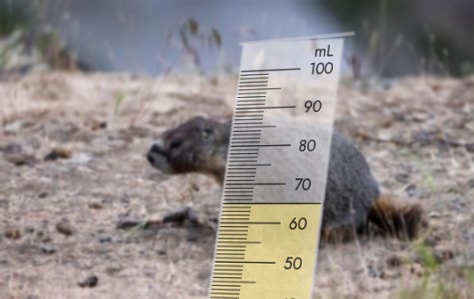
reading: mL 65
